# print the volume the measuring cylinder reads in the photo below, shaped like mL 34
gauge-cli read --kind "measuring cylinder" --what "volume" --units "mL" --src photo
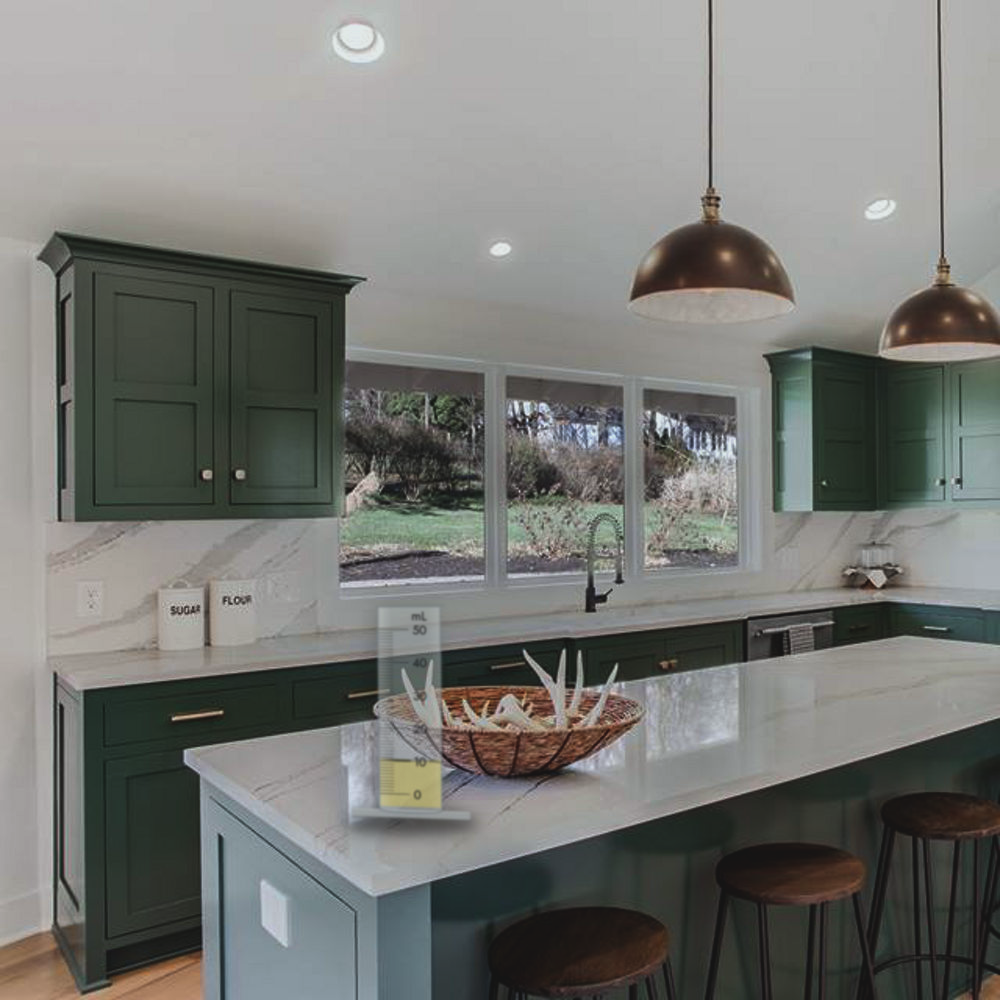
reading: mL 10
